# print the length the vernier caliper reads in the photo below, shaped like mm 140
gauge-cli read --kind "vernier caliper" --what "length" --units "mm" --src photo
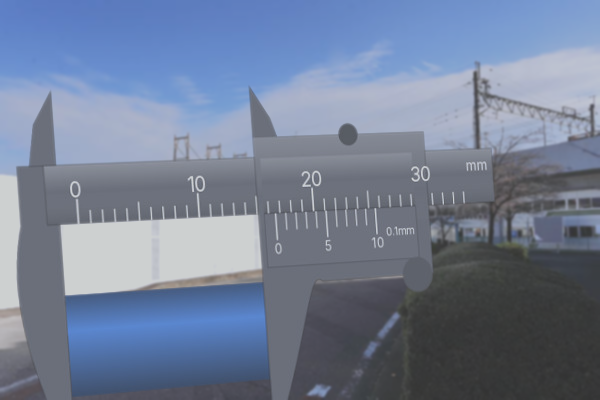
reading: mm 16.6
